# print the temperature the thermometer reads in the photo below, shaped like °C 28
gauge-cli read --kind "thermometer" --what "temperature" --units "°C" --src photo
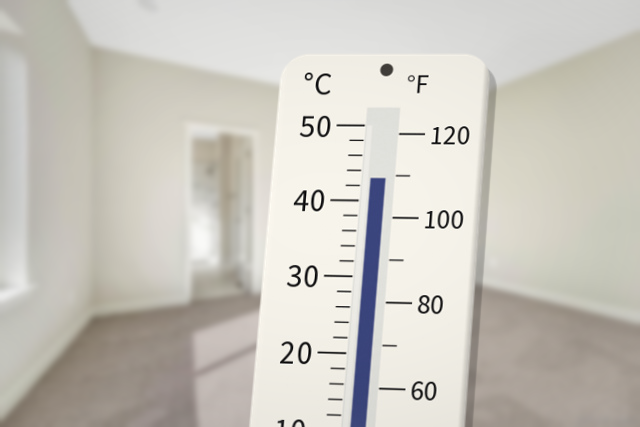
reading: °C 43
